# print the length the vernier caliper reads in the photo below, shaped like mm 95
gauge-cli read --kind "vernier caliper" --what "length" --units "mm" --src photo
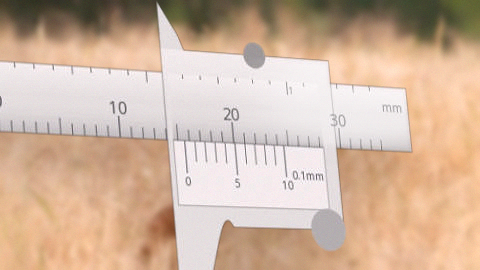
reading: mm 15.6
